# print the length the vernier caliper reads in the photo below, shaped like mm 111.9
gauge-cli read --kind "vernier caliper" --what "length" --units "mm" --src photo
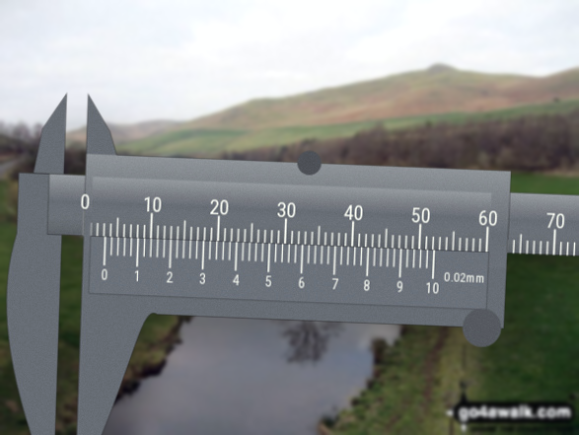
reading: mm 3.2
